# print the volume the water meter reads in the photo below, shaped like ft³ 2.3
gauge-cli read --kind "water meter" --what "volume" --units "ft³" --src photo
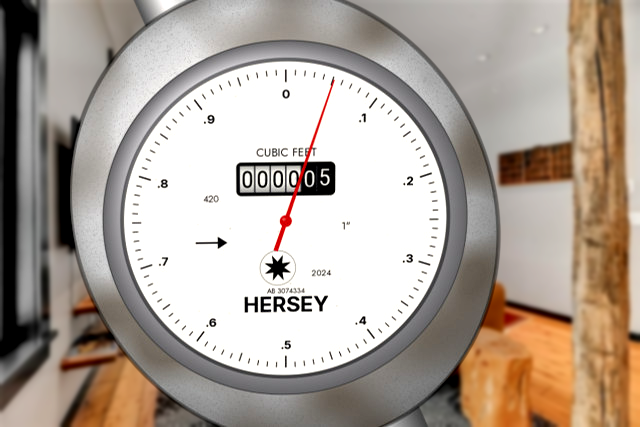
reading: ft³ 5.05
